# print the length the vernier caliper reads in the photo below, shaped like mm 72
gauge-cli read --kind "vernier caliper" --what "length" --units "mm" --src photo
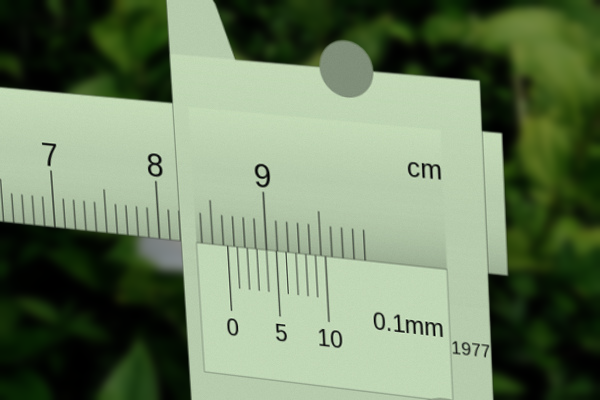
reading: mm 86.4
